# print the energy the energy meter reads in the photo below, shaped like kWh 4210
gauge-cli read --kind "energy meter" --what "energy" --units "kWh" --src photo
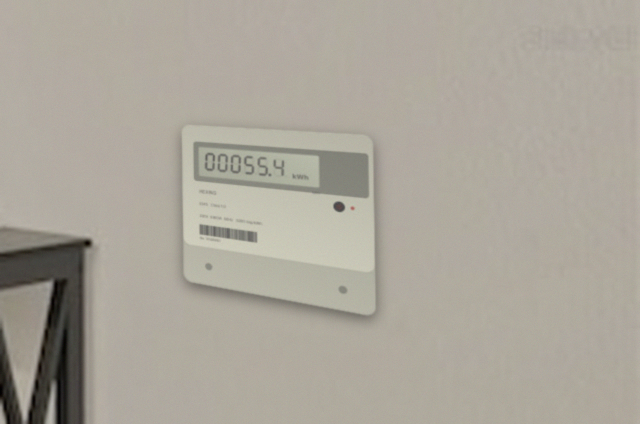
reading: kWh 55.4
